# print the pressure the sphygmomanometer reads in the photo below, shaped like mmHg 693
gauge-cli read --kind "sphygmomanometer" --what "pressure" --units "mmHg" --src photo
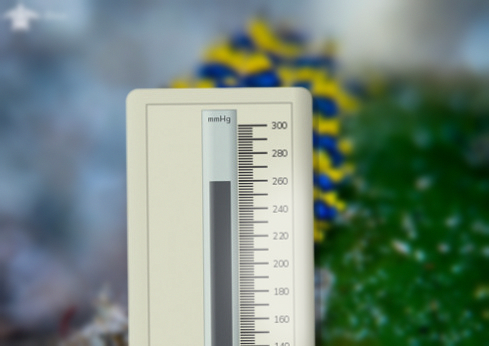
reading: mmHg 260
